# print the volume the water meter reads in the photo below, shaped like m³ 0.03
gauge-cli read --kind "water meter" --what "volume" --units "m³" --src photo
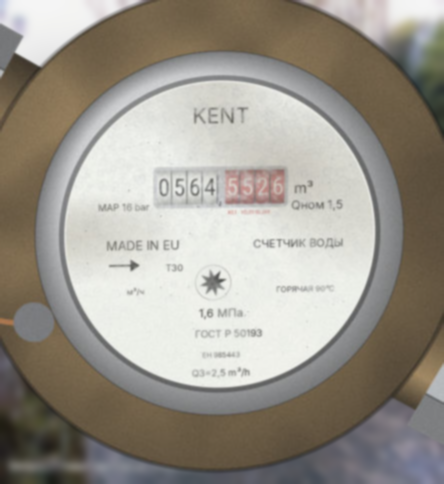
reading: m³ 564.5526
